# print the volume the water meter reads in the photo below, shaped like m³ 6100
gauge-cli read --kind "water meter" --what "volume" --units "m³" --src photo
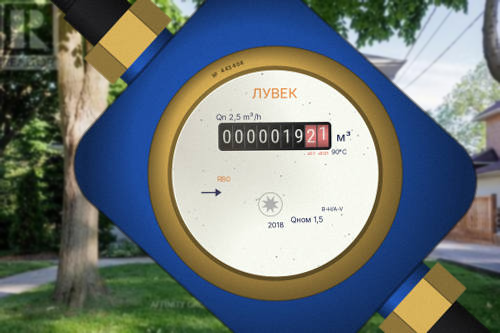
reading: m³ 19.21
